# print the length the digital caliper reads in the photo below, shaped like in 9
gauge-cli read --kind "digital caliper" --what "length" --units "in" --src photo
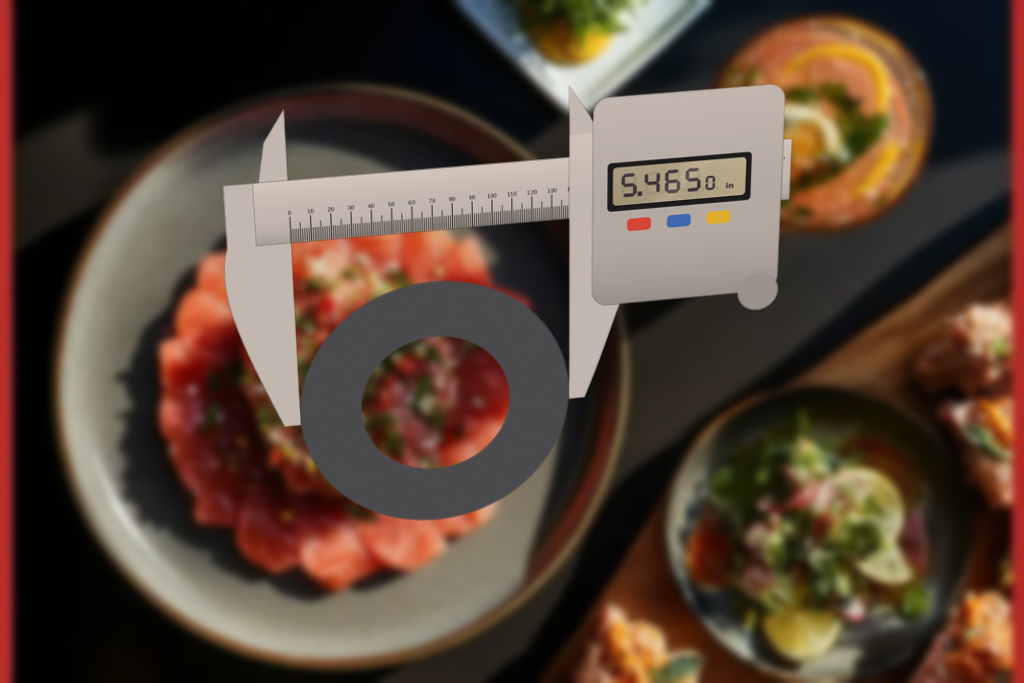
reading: in 5.4650
